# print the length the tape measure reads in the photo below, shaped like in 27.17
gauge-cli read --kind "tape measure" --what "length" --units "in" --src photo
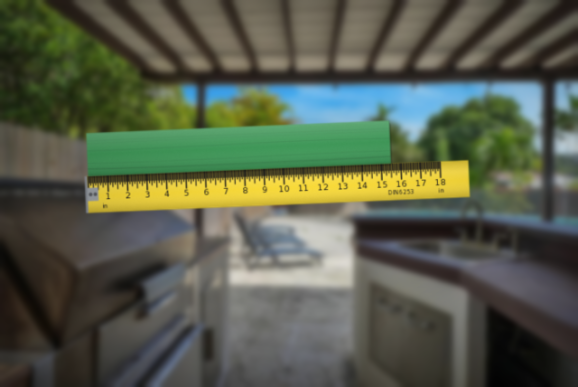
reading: in 15.5
